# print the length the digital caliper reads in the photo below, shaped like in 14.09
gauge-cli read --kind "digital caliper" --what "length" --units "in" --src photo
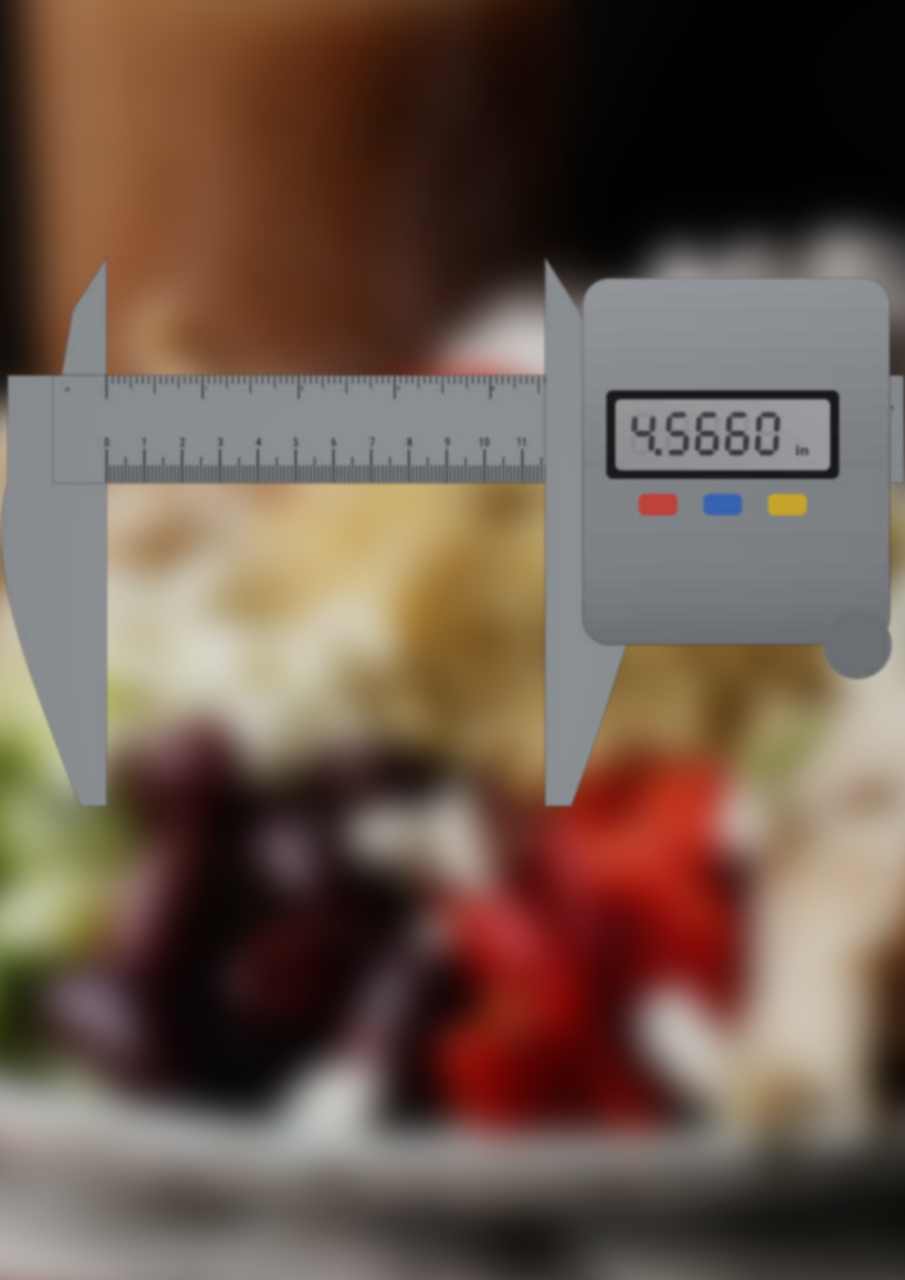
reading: in 4.5660
